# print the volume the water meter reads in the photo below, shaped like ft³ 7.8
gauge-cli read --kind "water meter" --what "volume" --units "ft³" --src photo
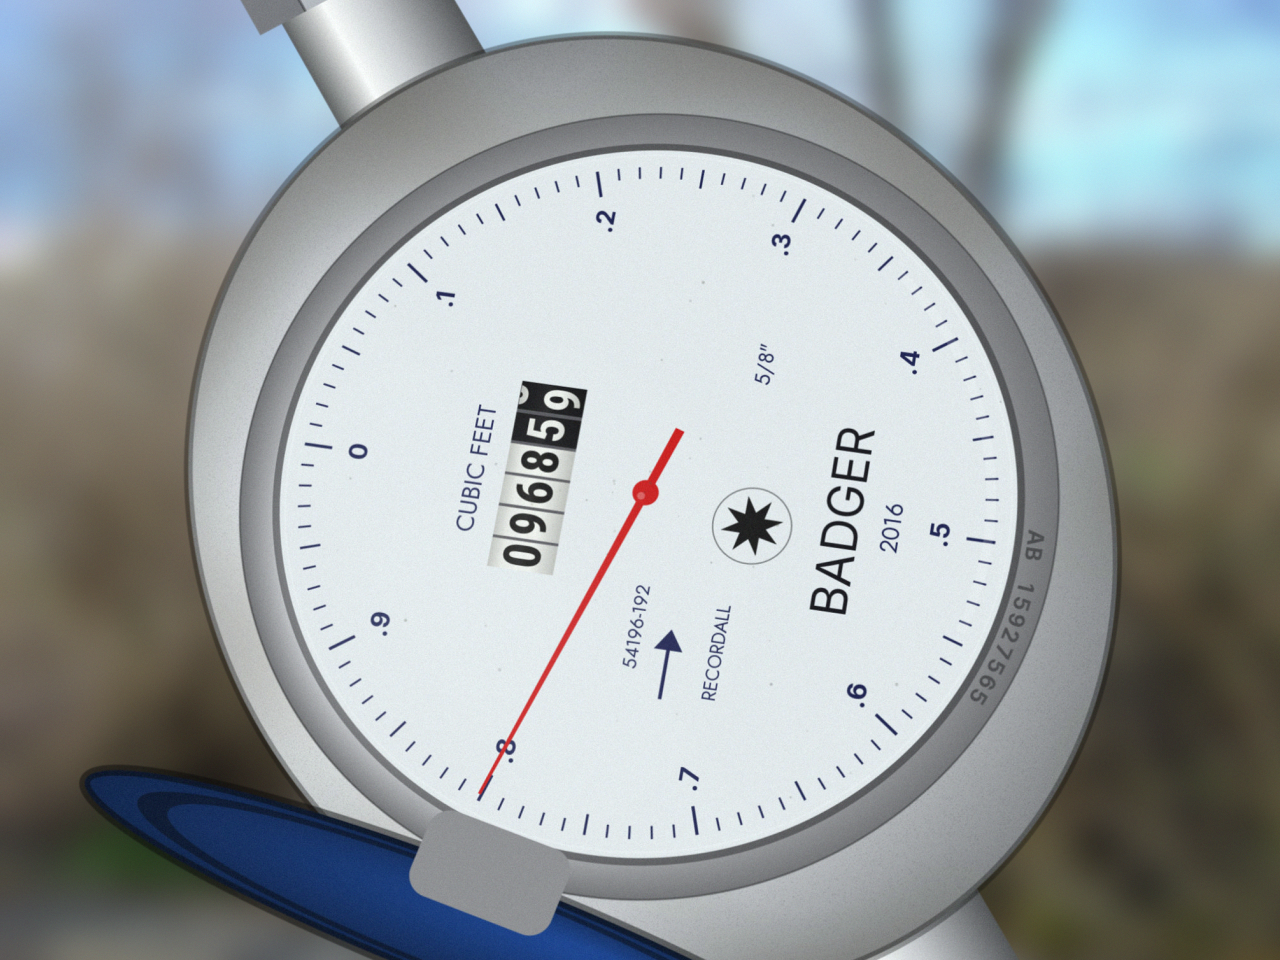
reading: ft³ 96858.80
